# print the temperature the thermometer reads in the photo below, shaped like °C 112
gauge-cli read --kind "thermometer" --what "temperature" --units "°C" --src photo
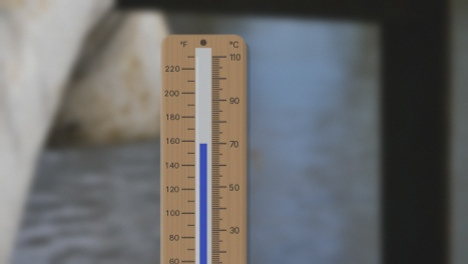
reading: °C 70
